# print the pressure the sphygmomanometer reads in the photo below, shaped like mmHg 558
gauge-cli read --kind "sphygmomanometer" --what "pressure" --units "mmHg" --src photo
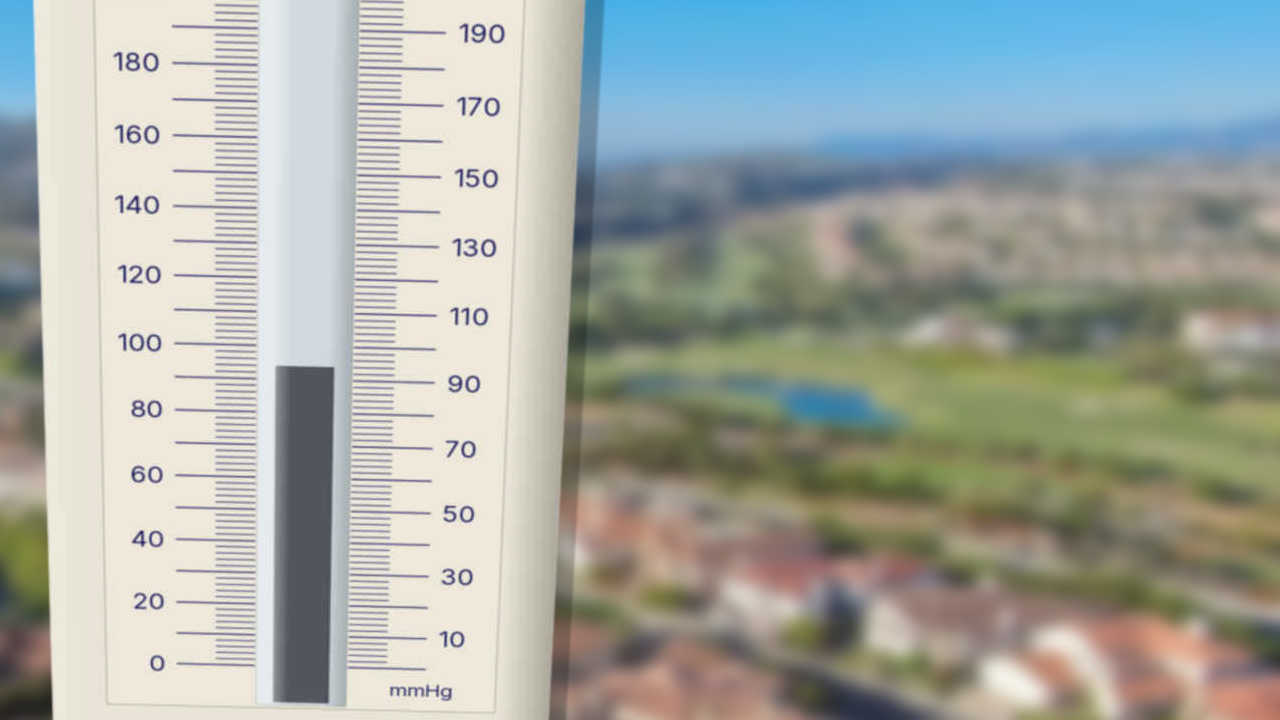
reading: mmHg 94
